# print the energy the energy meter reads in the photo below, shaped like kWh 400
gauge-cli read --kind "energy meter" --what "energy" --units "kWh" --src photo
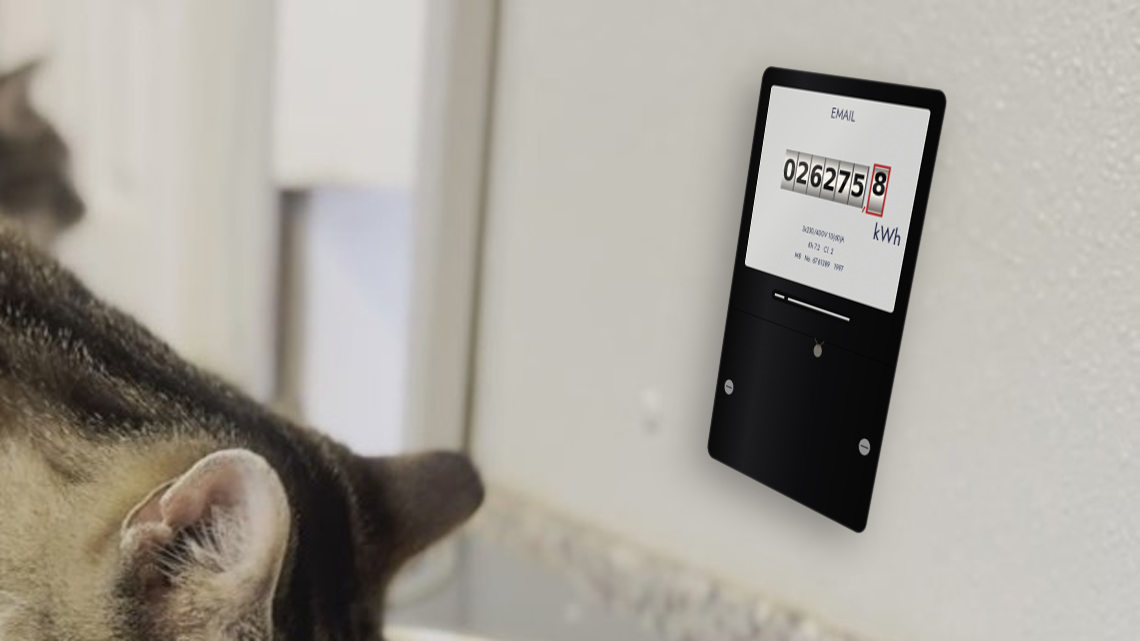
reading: kWh 26275.8
